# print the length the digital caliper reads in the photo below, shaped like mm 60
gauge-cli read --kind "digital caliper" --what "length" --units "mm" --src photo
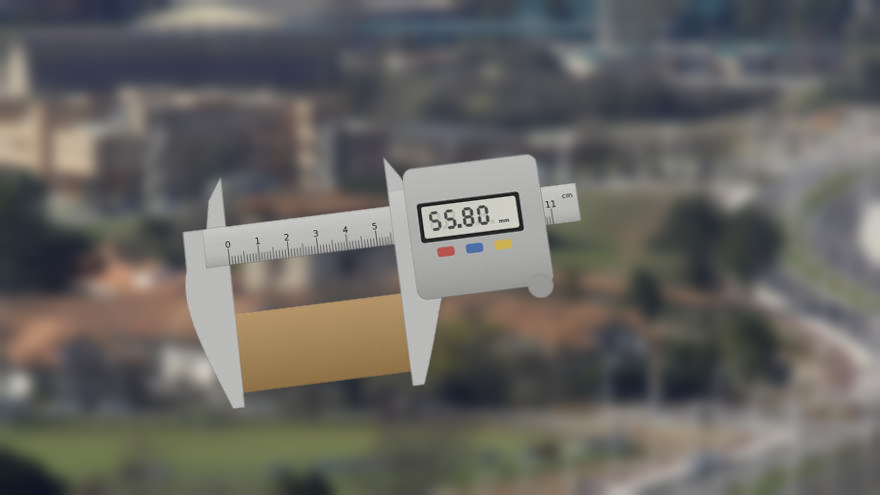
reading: mm 55.80
